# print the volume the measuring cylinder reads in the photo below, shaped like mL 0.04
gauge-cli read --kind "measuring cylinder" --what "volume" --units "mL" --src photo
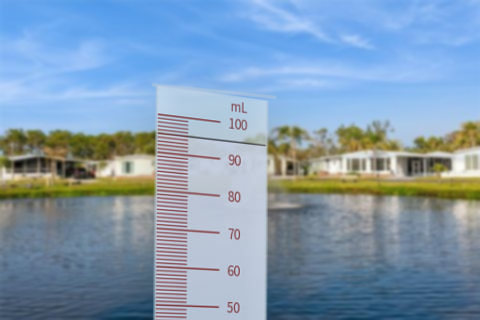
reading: mL 95
